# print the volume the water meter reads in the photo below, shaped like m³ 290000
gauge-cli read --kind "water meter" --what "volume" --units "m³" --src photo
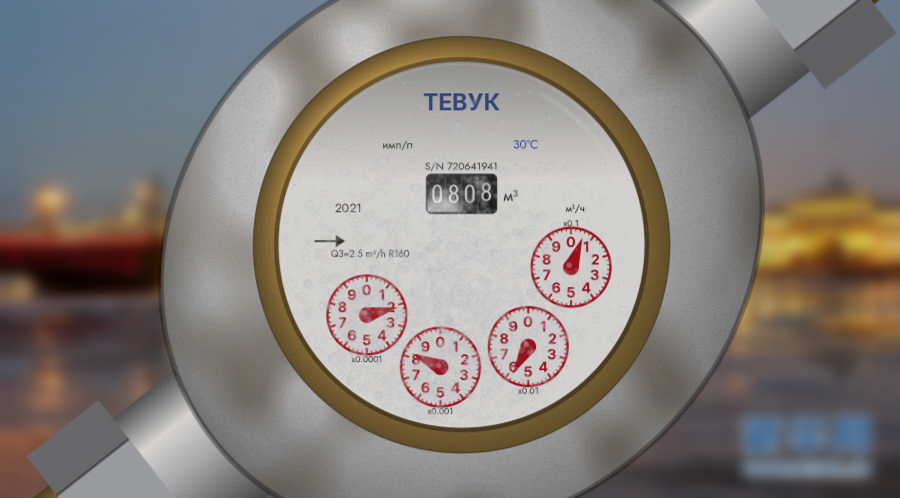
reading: m³ 808.0582
